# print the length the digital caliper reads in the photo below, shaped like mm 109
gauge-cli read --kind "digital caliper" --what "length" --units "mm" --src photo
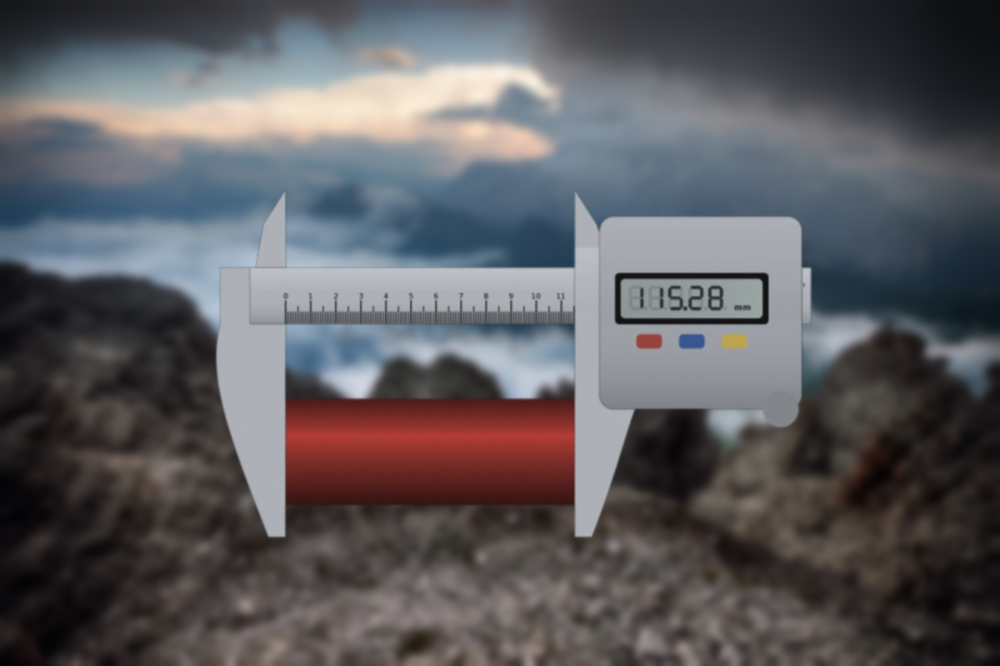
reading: mm 115.28
